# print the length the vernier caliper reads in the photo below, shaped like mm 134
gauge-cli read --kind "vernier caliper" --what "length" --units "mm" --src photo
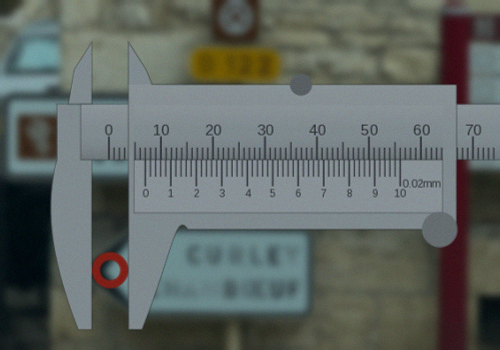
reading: mm 7.0
